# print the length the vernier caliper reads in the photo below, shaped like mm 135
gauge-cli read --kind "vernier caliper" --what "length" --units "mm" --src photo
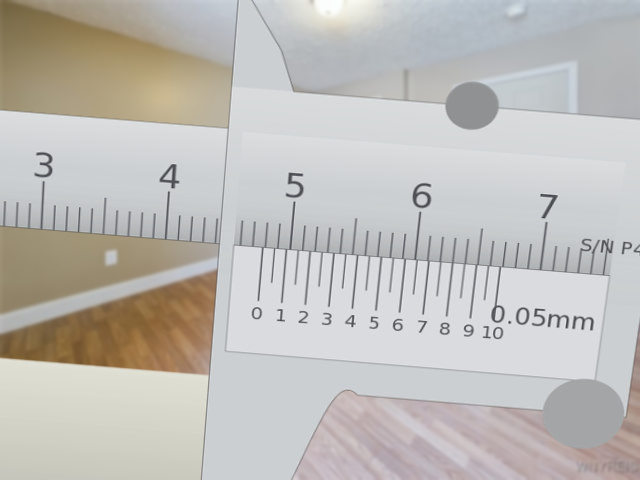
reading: mm 47.8
